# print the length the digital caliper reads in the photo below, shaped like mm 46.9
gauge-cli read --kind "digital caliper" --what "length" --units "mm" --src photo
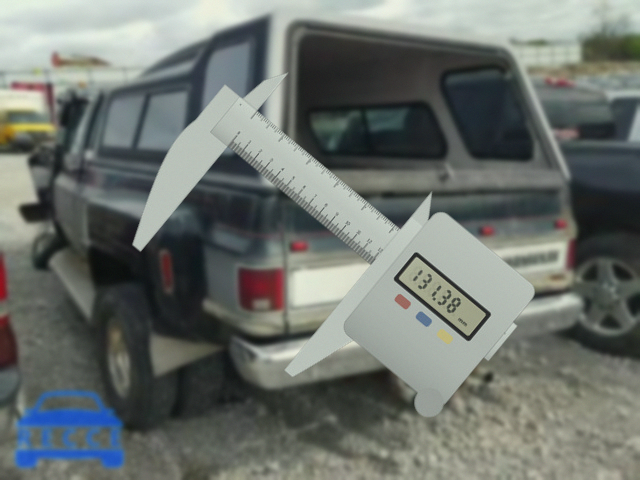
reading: mm 131.38
